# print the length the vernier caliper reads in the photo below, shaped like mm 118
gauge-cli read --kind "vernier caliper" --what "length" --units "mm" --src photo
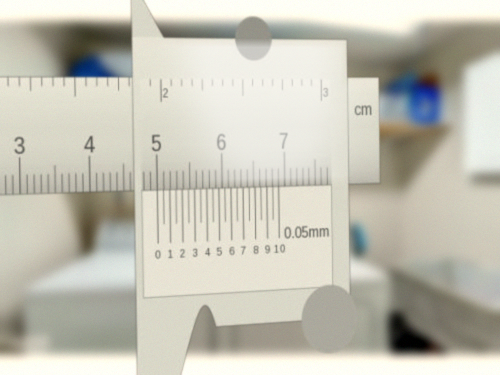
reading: mm 50.0
